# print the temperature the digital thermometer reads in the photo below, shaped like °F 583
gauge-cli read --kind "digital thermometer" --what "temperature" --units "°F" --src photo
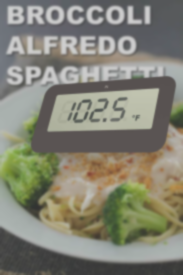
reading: °F 102.5
